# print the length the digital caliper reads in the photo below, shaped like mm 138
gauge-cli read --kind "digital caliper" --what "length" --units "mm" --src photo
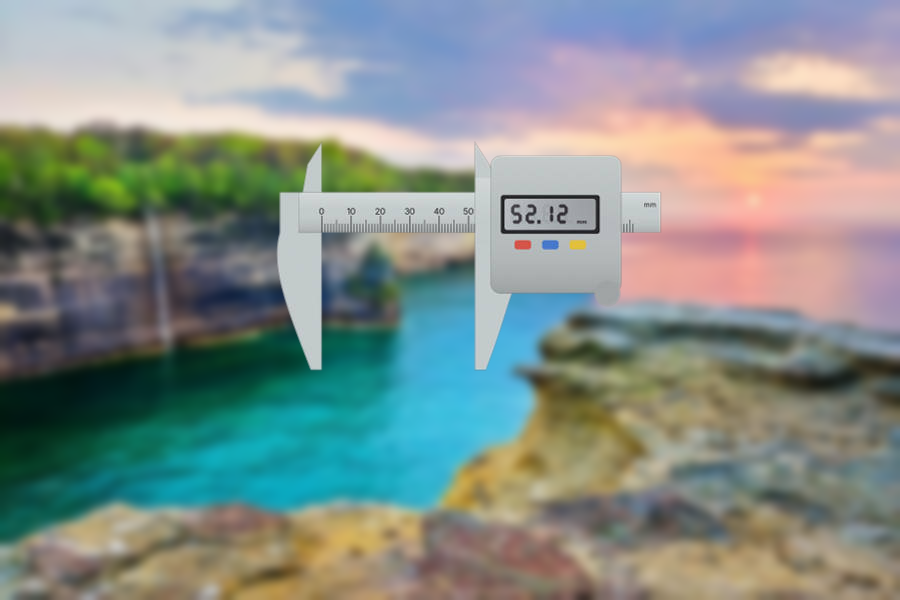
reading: mm 52.12
